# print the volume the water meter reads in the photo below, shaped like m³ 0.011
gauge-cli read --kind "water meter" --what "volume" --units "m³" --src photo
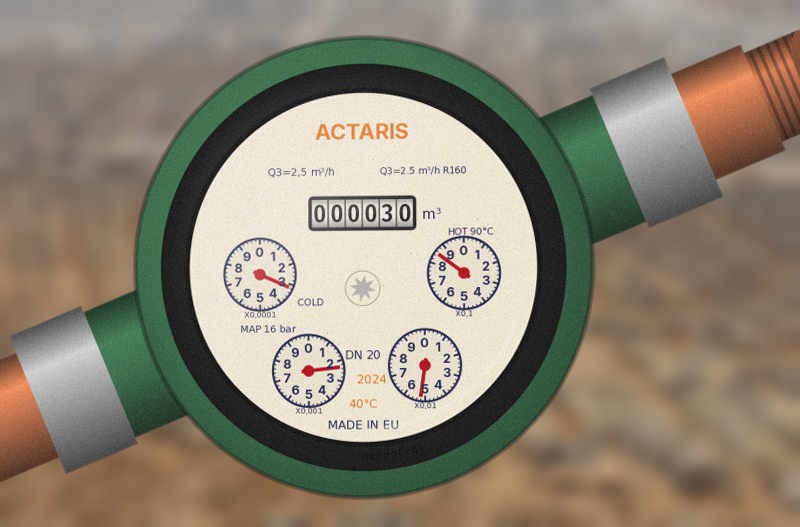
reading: m³ 30.8523
